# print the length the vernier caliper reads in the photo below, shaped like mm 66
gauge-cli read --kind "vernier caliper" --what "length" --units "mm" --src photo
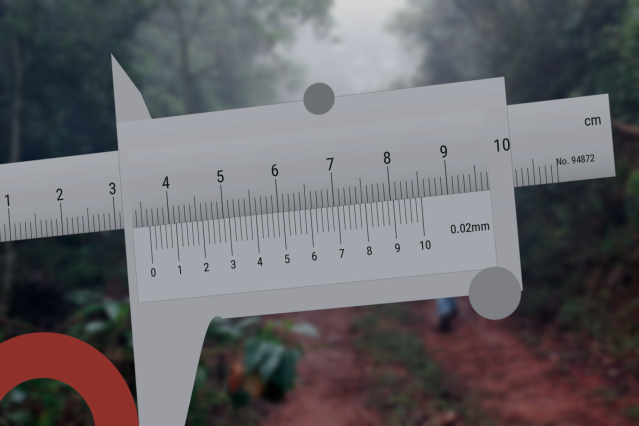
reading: mm 36.4
